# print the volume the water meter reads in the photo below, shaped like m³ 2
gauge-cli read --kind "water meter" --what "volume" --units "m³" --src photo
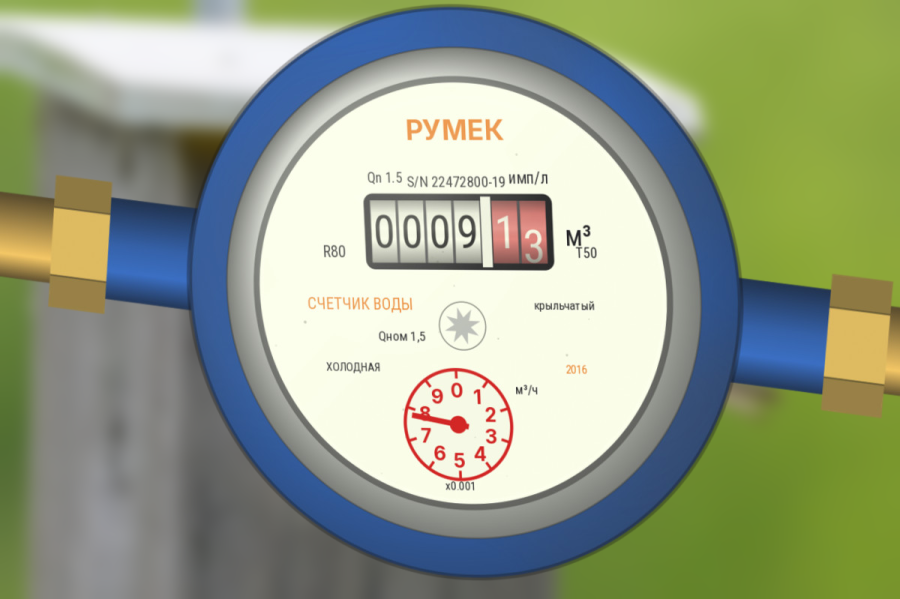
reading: m³ 9.127
